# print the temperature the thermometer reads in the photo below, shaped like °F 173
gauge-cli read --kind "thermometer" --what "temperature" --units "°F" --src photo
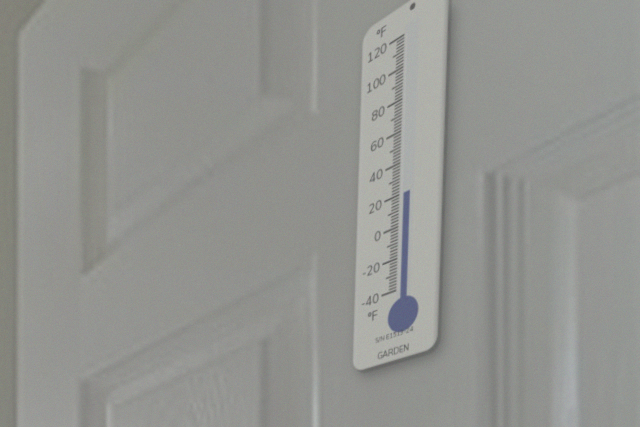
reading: °F 20
